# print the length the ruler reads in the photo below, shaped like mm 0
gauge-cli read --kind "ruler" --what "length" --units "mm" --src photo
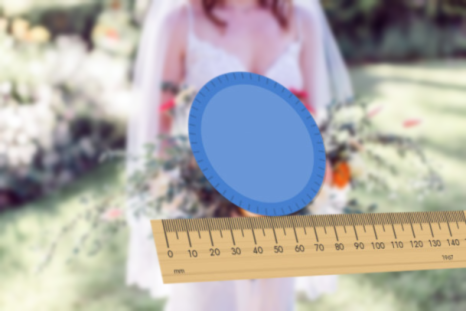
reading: mm 65
